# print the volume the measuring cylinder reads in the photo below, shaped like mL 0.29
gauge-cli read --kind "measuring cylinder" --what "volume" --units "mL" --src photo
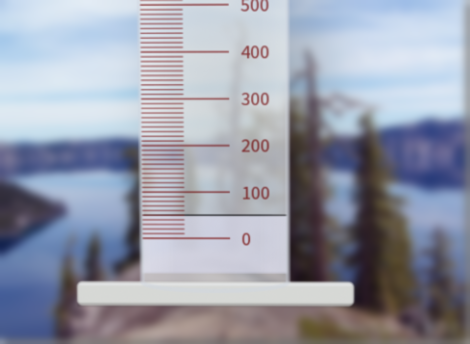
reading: mL 50
